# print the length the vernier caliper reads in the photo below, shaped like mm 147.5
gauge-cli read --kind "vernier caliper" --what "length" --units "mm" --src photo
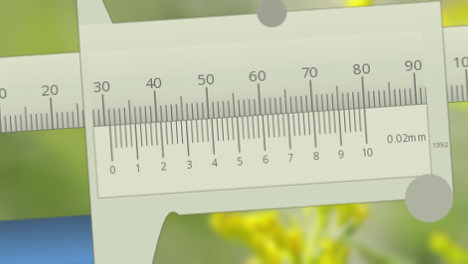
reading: mm 31.0
